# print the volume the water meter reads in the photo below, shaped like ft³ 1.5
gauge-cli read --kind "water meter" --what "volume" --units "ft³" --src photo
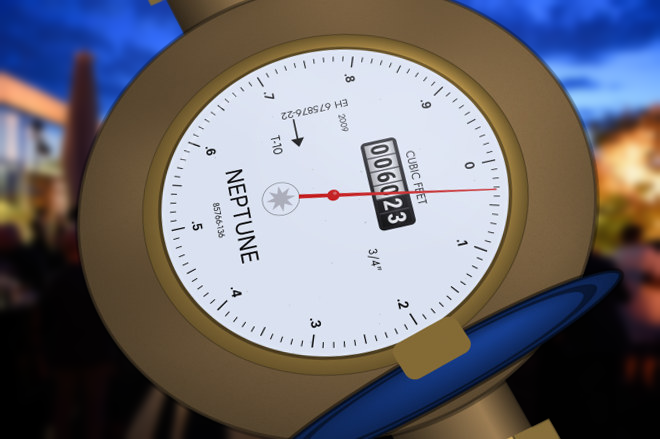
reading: ft³ 6023.03
